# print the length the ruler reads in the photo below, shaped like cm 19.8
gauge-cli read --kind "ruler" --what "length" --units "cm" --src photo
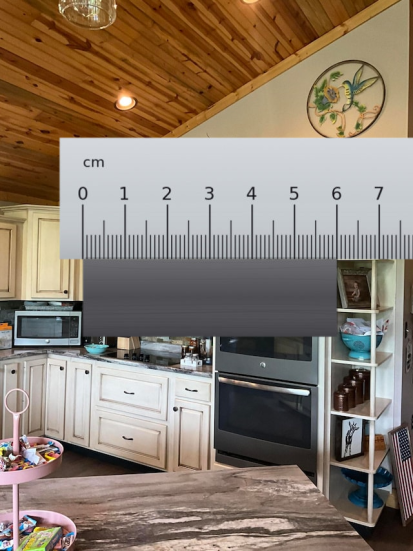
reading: cm 6
